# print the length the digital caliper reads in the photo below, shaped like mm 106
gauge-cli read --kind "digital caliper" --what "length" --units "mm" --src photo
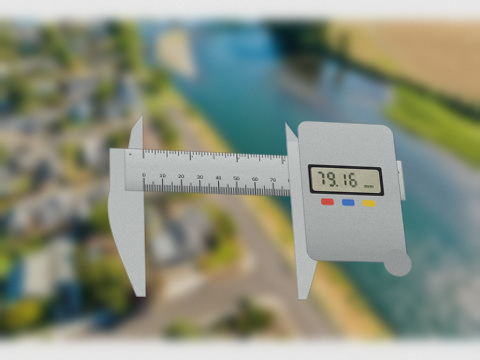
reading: mm 79.16
